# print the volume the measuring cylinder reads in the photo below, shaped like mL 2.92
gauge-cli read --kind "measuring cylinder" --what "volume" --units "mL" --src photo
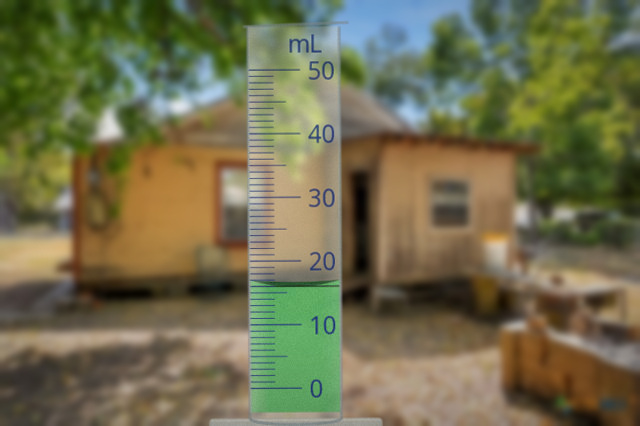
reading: mL 16
